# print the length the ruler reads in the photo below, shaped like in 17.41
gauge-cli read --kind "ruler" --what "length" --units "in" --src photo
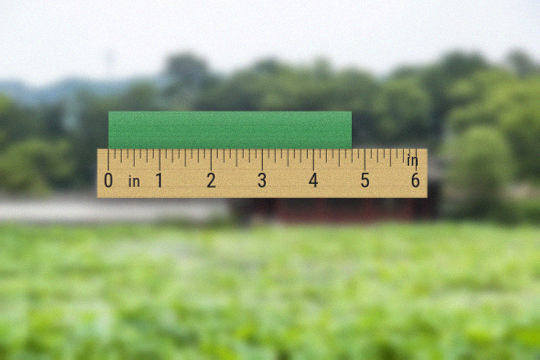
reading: in 4.75
